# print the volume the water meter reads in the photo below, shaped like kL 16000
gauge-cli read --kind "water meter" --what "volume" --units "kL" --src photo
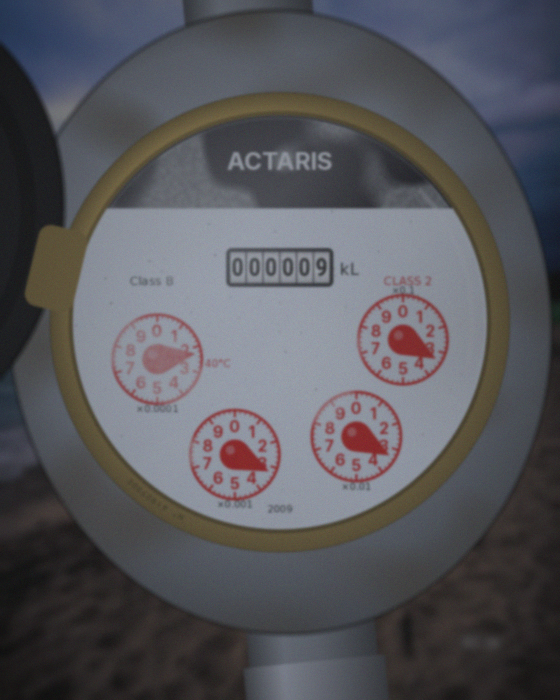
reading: kL 9.3332
